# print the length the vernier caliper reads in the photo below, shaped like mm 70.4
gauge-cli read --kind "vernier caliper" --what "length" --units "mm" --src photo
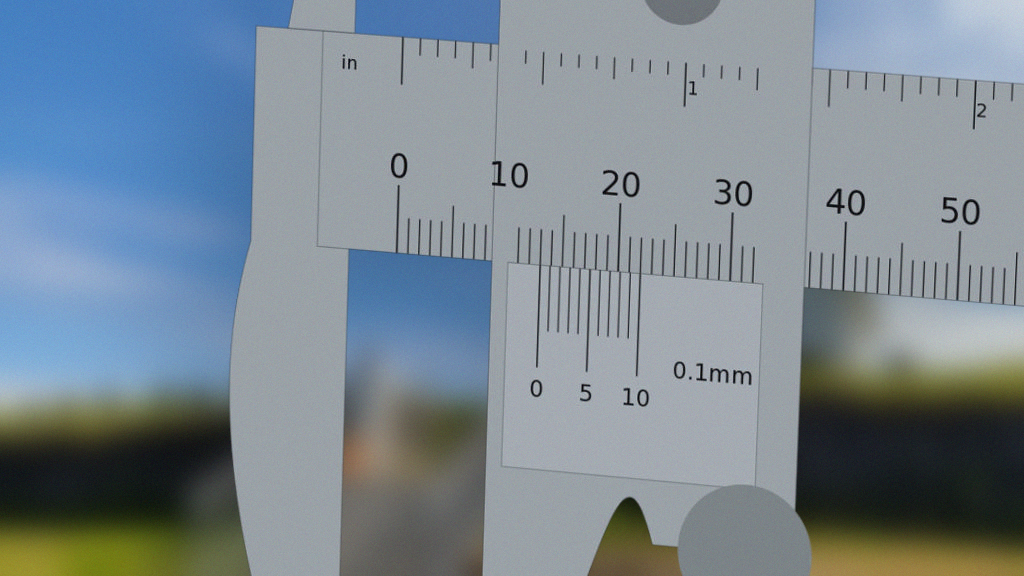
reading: mm 13.0
